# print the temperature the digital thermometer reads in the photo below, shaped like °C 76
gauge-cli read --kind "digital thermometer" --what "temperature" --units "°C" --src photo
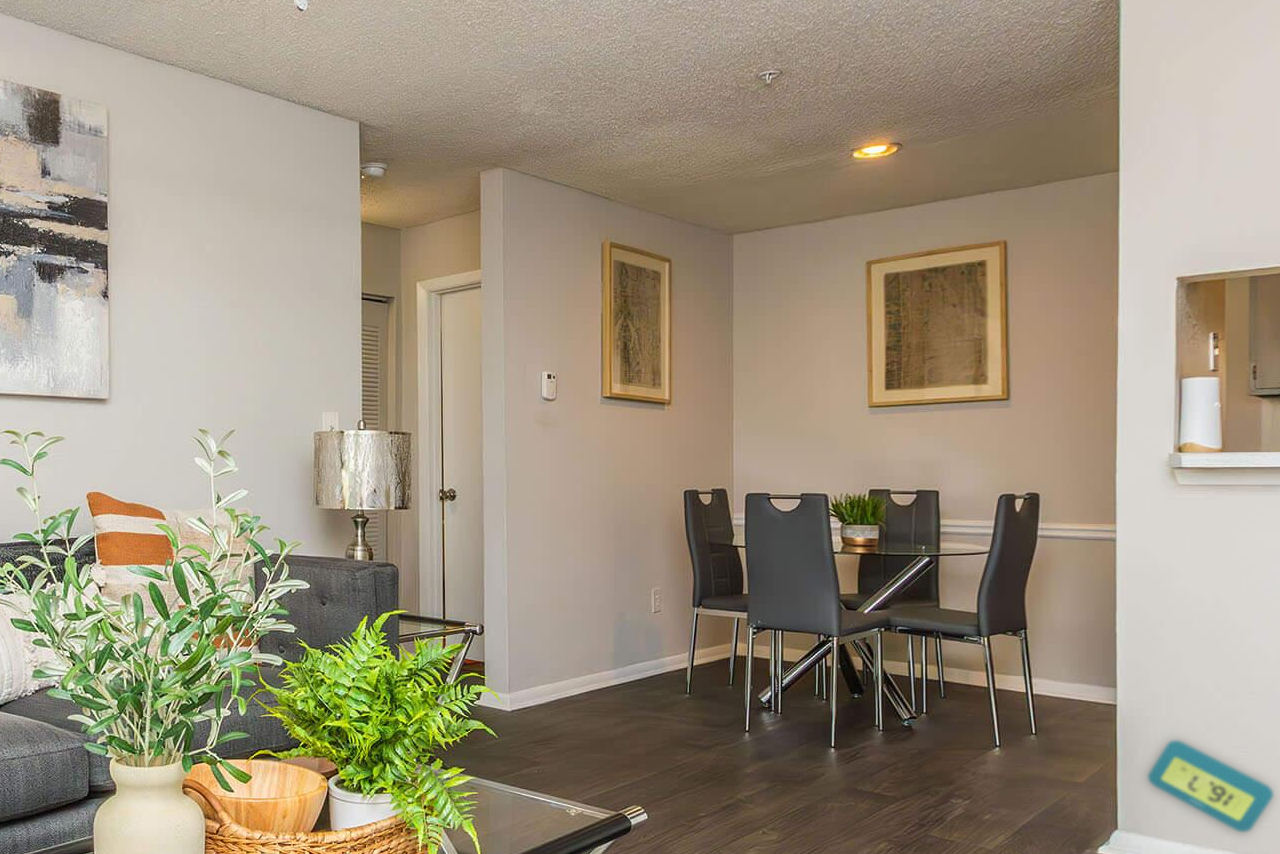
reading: °C 16.7
